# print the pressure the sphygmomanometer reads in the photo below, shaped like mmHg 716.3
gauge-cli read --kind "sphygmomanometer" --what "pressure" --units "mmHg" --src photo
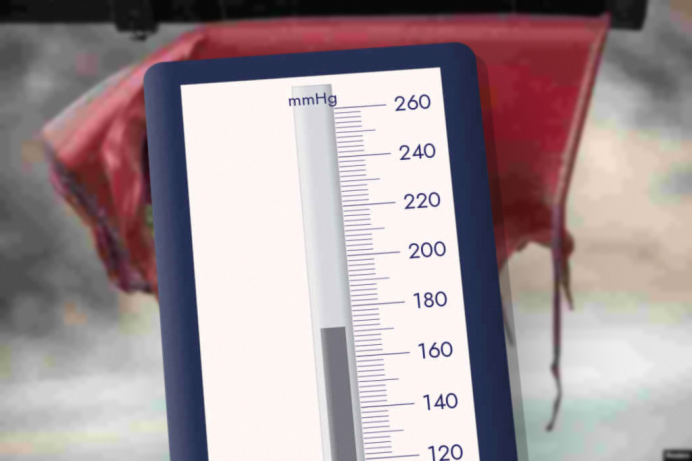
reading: mmHg 172
